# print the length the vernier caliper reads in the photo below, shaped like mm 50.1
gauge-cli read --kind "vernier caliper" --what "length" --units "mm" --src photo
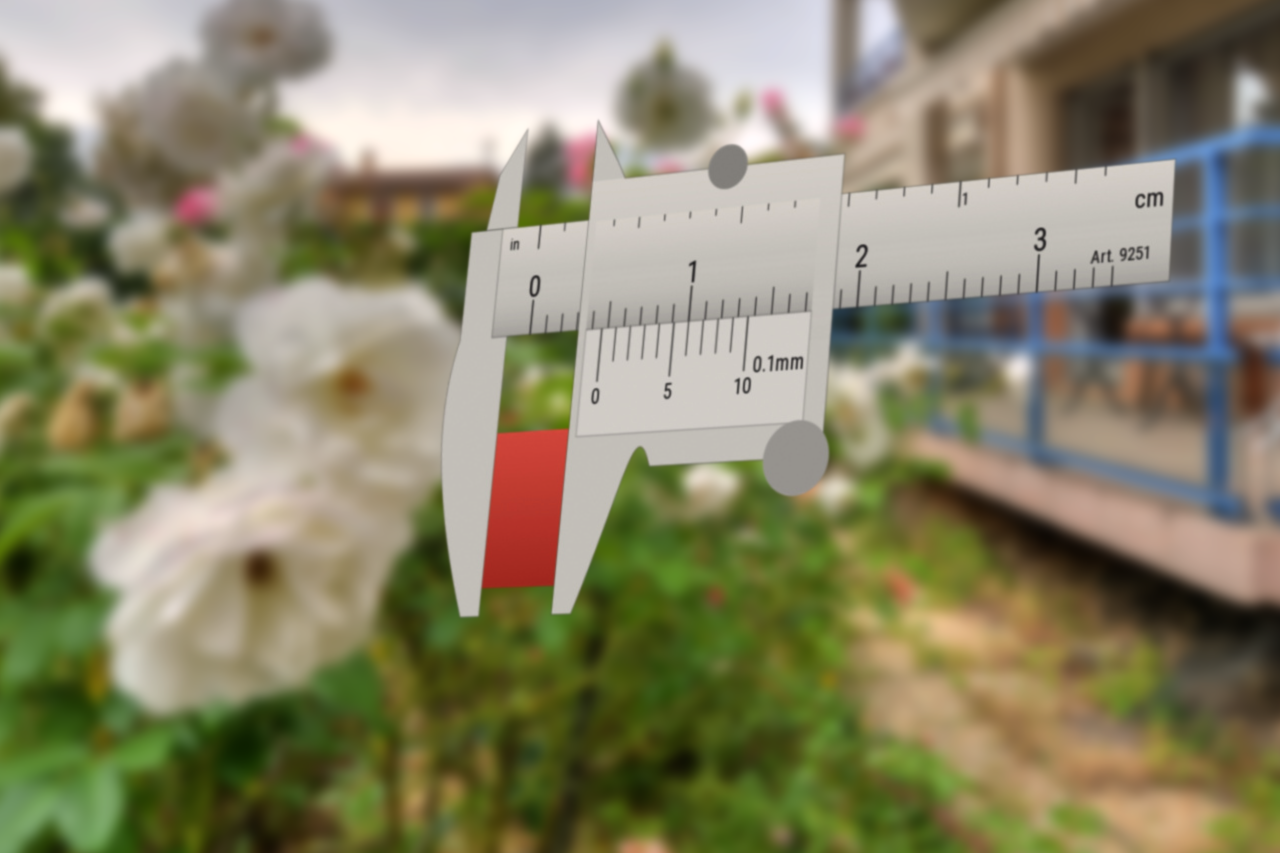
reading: mm 4.6
